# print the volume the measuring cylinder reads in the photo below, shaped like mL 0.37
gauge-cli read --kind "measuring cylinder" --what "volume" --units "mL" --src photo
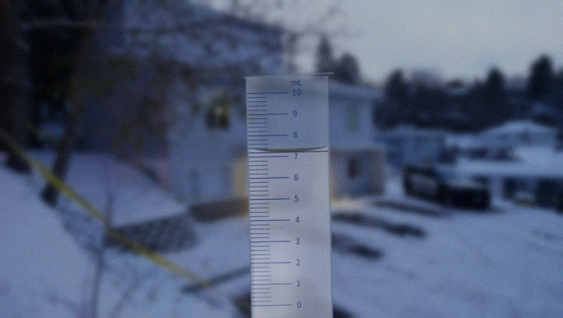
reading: mL 7.2
